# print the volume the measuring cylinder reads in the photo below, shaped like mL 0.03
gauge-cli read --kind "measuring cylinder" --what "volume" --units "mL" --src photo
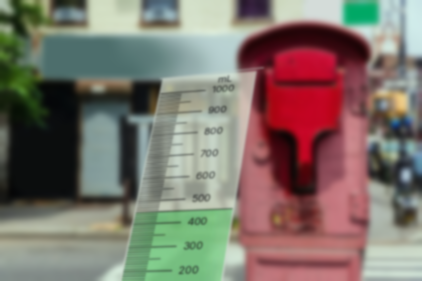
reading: mL 450
